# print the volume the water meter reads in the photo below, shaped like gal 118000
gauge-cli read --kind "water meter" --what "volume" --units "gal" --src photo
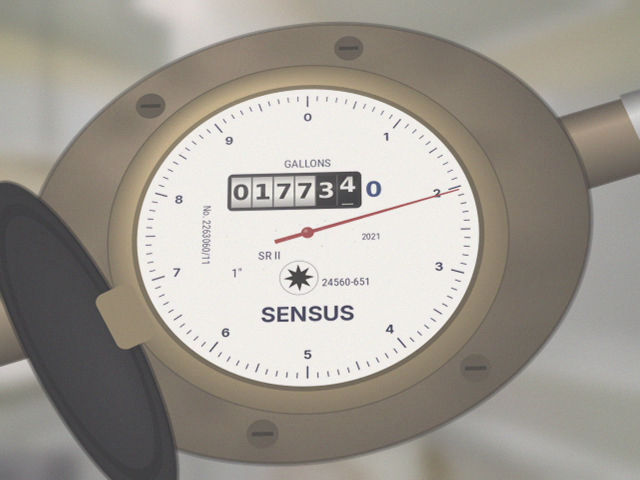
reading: gal 177342.0
